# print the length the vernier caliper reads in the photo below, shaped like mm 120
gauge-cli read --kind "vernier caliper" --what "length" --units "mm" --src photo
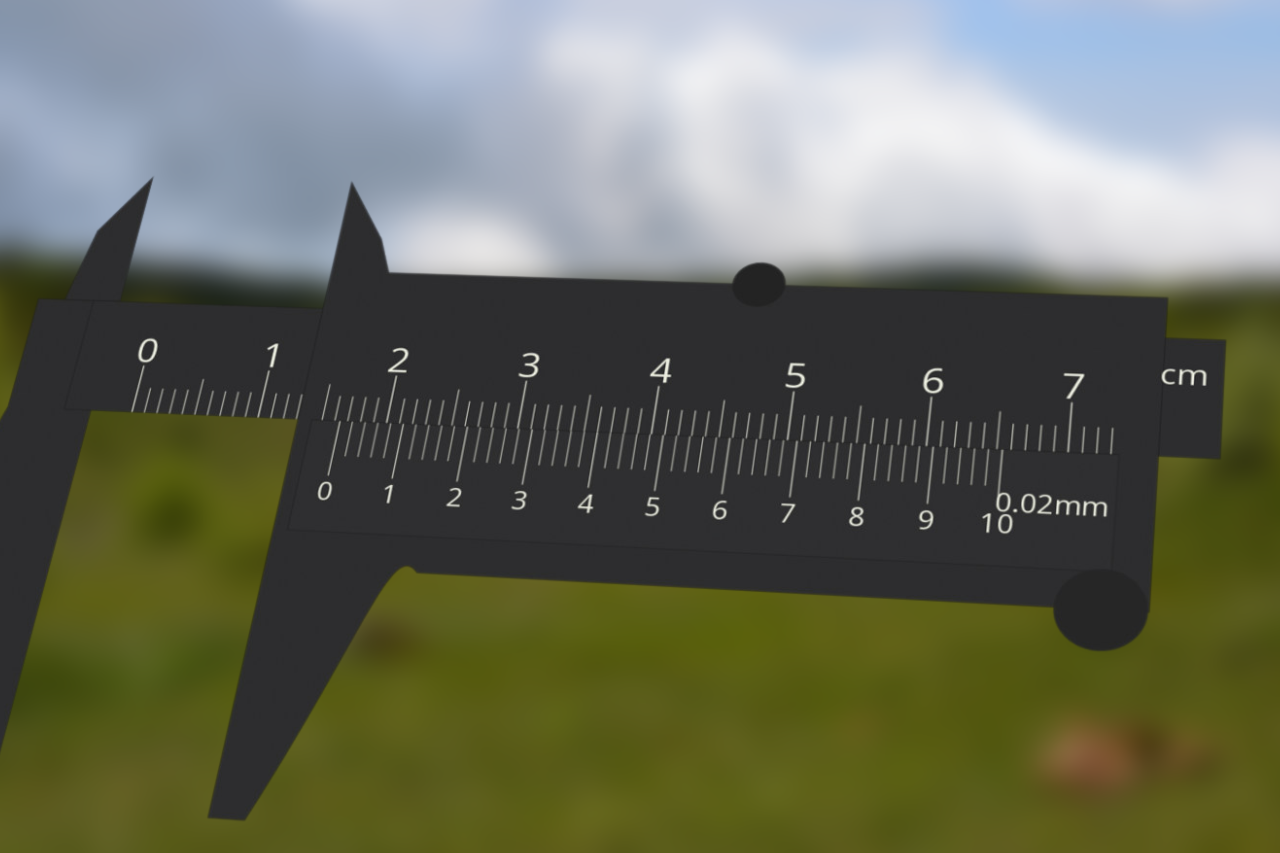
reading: mm 16.4
